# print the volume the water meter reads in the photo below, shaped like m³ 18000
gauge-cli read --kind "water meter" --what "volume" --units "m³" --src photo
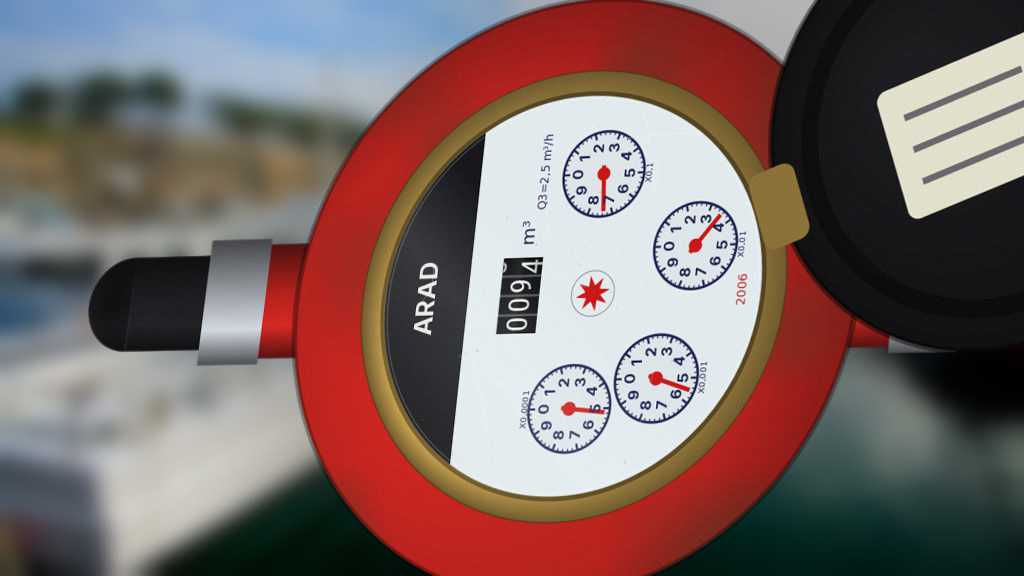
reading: m³ 93.7355
